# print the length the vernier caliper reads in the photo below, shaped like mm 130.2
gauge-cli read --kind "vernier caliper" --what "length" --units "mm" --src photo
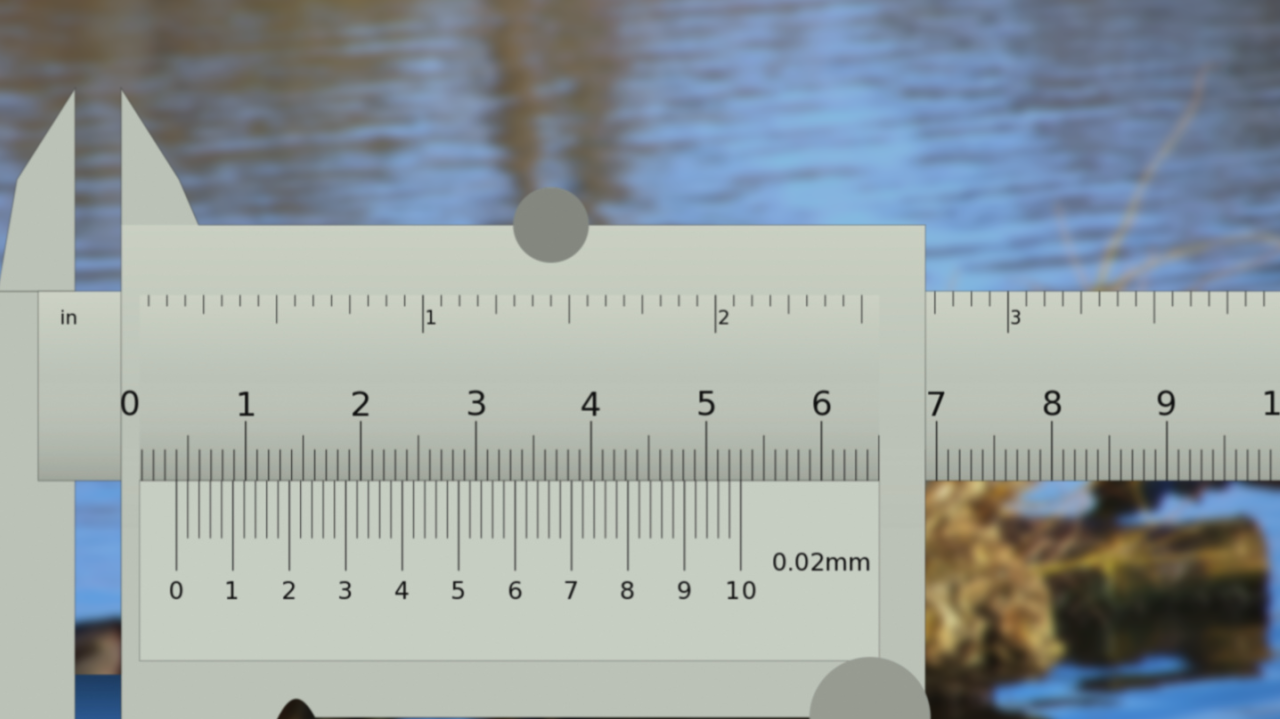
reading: mm 4.0
